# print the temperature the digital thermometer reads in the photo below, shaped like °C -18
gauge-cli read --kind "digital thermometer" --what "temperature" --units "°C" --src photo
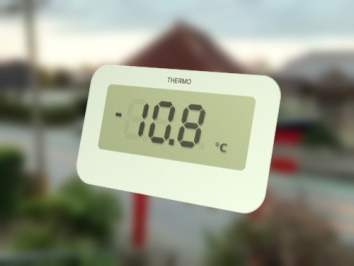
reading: °C -10.8
